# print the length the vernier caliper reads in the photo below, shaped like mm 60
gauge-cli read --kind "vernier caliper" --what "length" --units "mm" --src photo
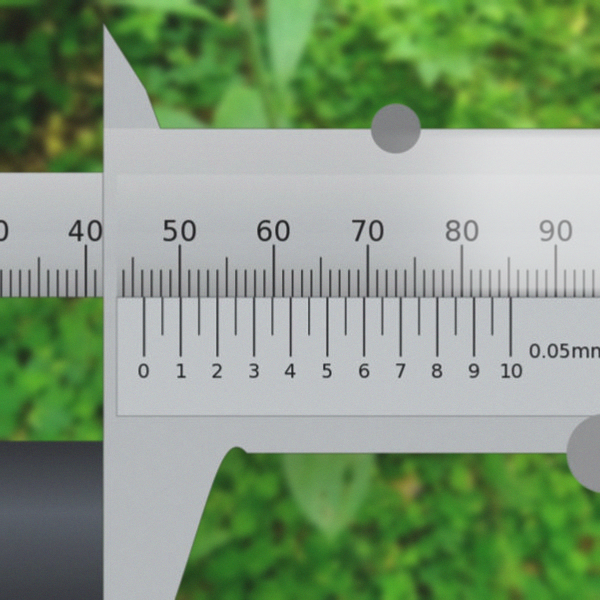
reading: mm 46.2
